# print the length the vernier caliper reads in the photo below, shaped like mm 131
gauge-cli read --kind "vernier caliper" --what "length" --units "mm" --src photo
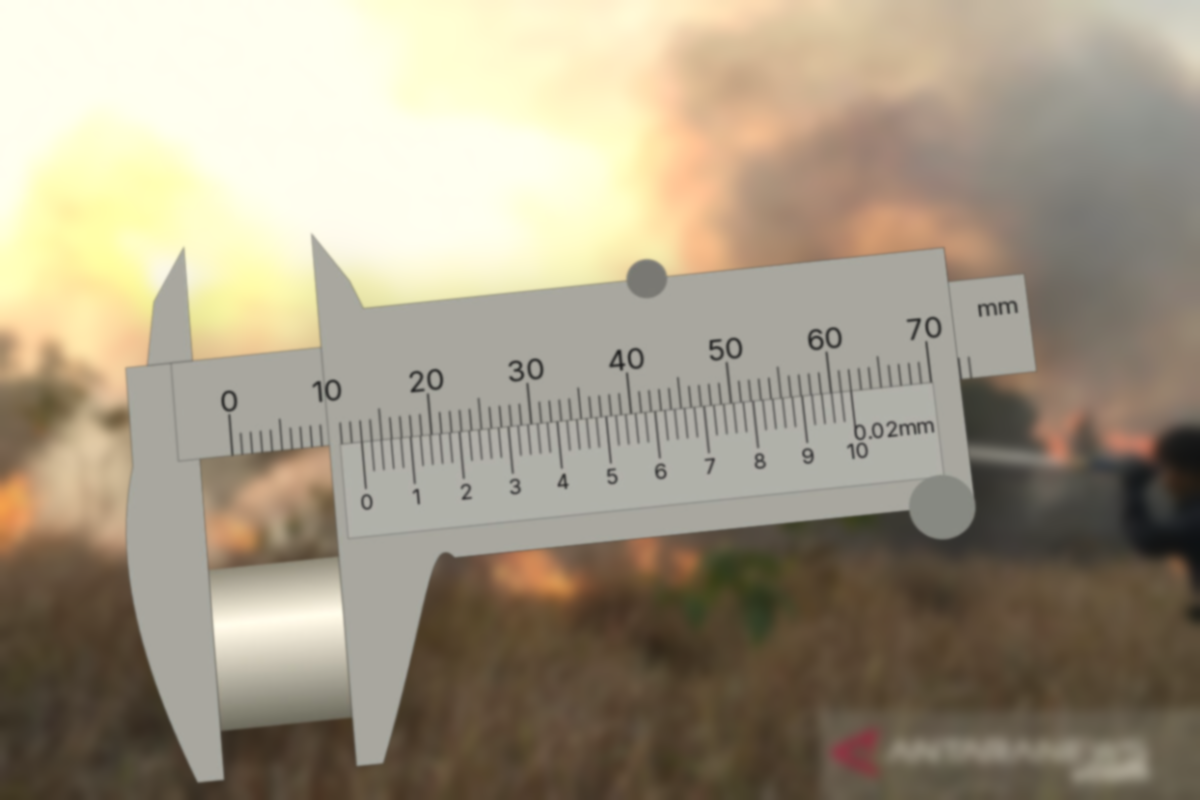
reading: mm 13.0
